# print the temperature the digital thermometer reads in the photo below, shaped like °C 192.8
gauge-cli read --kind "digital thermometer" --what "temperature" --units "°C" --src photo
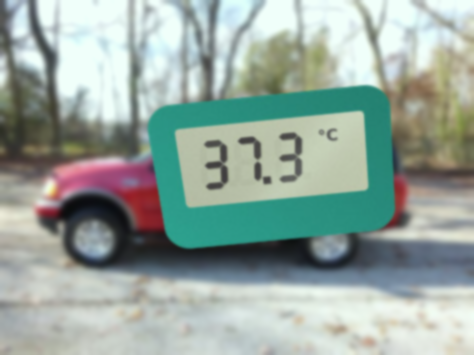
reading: °C 37.3
